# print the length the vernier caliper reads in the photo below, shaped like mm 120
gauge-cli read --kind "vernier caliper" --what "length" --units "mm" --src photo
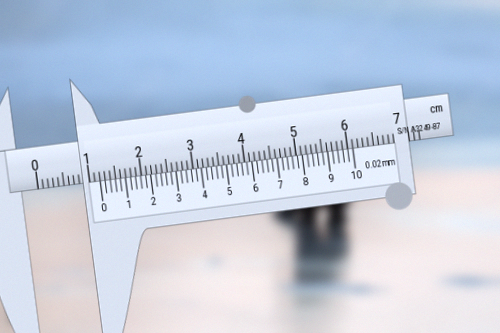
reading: mm 12.0
